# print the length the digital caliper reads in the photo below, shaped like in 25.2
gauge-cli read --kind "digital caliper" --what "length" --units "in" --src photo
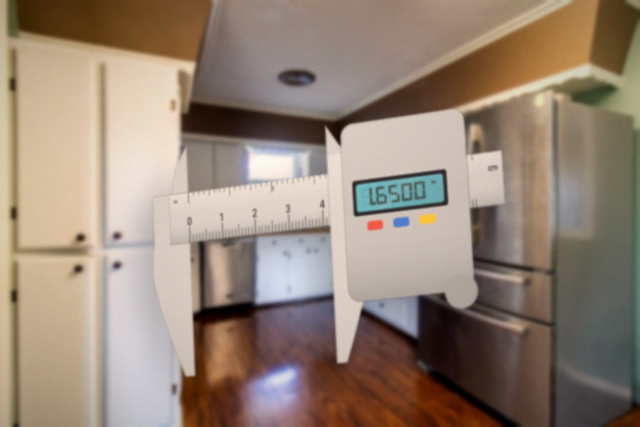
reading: in 1.6500
